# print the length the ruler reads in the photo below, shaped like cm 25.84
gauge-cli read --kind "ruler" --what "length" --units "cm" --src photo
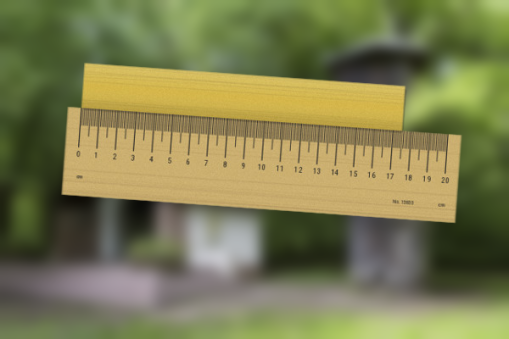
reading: cm 17.5
